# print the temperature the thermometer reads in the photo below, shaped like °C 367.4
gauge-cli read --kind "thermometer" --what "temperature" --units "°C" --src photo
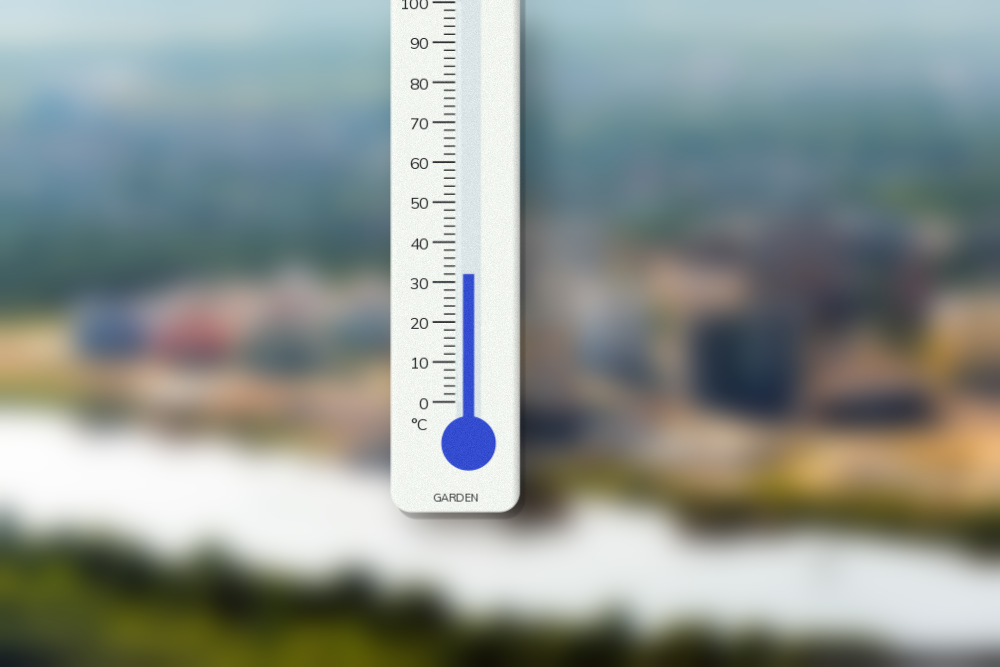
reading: °C 32
